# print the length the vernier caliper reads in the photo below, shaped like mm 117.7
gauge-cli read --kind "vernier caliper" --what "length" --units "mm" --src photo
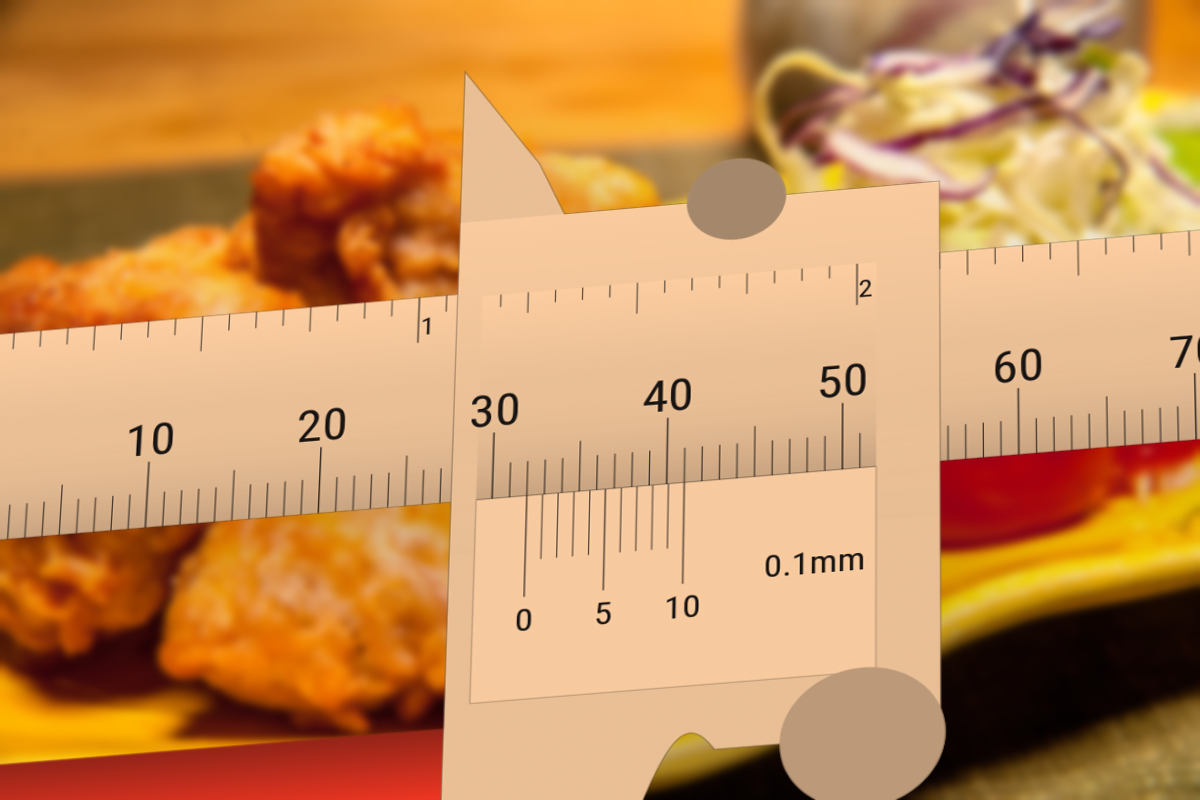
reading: mm 32.0
